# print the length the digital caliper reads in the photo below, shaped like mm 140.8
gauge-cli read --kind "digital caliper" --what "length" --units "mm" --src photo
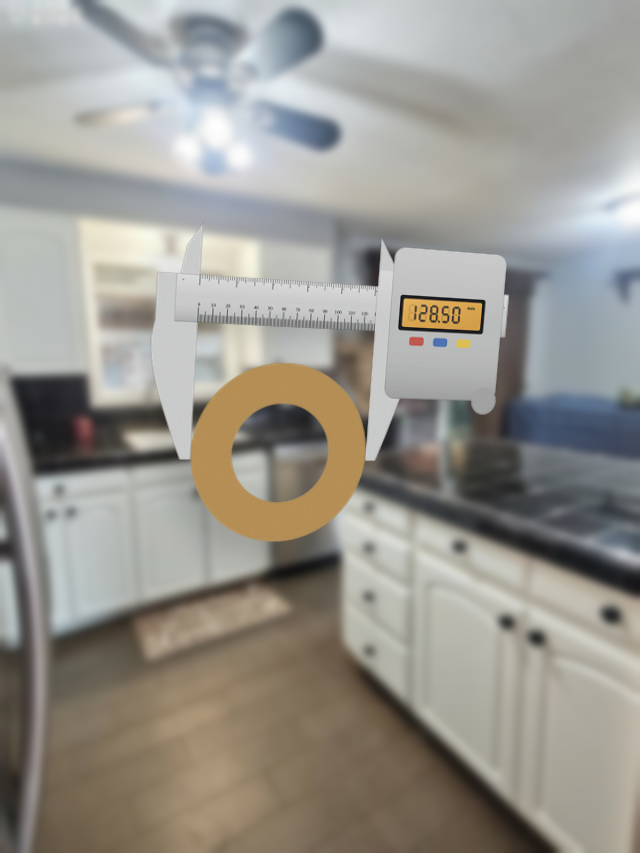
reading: mm 128.50
